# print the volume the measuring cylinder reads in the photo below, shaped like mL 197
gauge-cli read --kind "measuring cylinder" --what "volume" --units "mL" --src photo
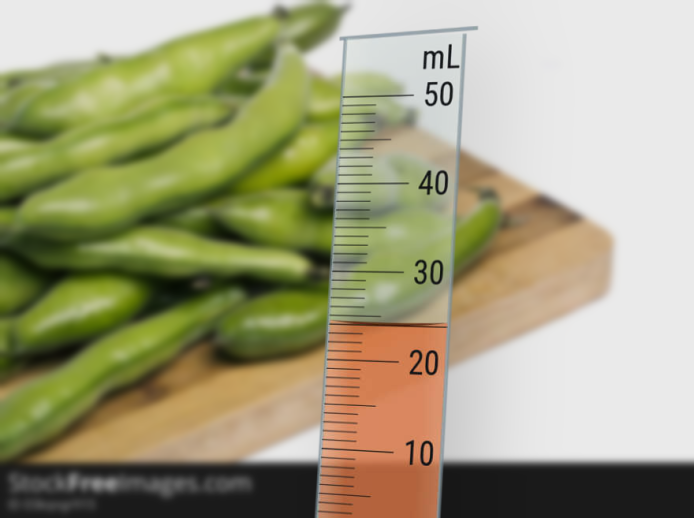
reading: mL 24
